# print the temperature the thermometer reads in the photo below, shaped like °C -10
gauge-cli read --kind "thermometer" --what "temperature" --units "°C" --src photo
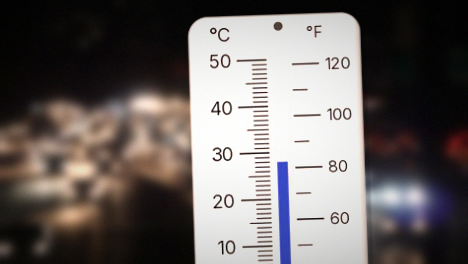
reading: °C 28
